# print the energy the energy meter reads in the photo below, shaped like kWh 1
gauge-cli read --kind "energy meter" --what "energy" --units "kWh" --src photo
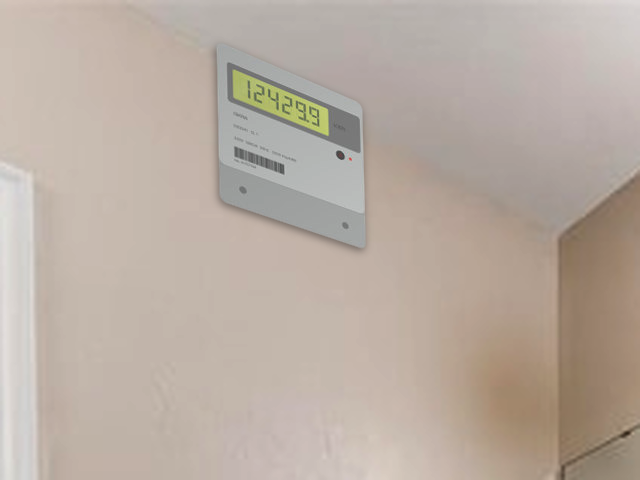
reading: kWh 12429.9
